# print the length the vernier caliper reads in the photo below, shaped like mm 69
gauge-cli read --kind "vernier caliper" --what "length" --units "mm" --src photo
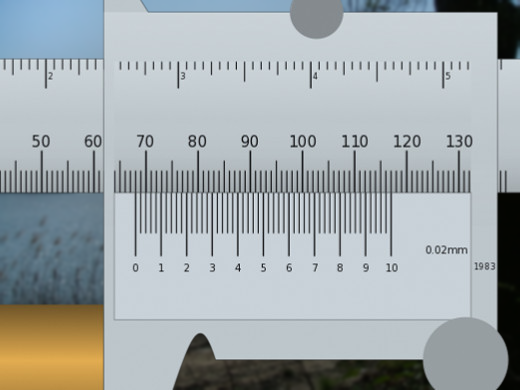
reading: mm 68.0
